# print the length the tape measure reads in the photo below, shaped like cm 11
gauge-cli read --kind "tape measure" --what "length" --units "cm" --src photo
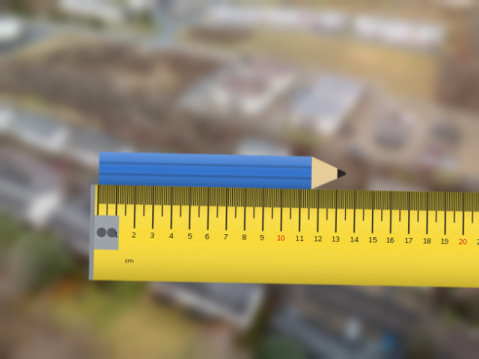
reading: cm 13.5
